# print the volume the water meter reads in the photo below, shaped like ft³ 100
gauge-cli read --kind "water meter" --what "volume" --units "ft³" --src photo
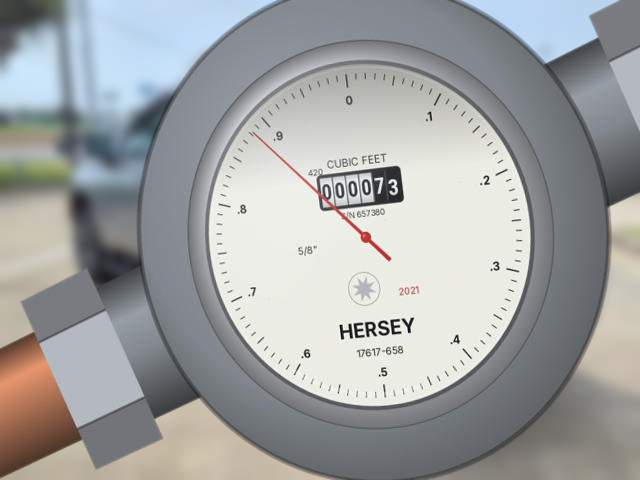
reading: ft³ 72.88
